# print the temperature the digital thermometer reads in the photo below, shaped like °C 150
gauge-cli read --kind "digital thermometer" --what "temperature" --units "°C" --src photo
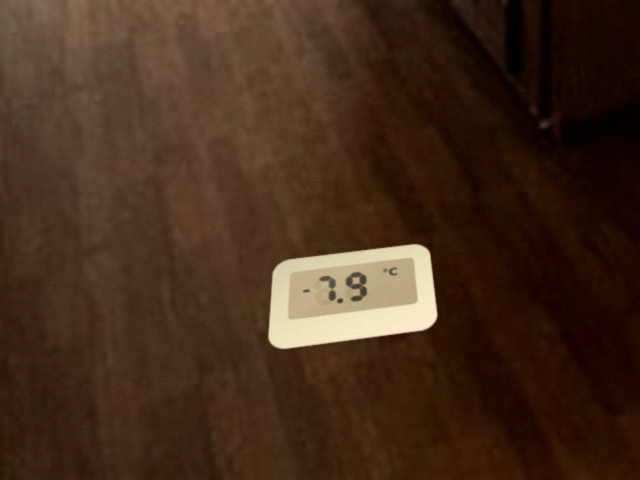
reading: °C -7.9
